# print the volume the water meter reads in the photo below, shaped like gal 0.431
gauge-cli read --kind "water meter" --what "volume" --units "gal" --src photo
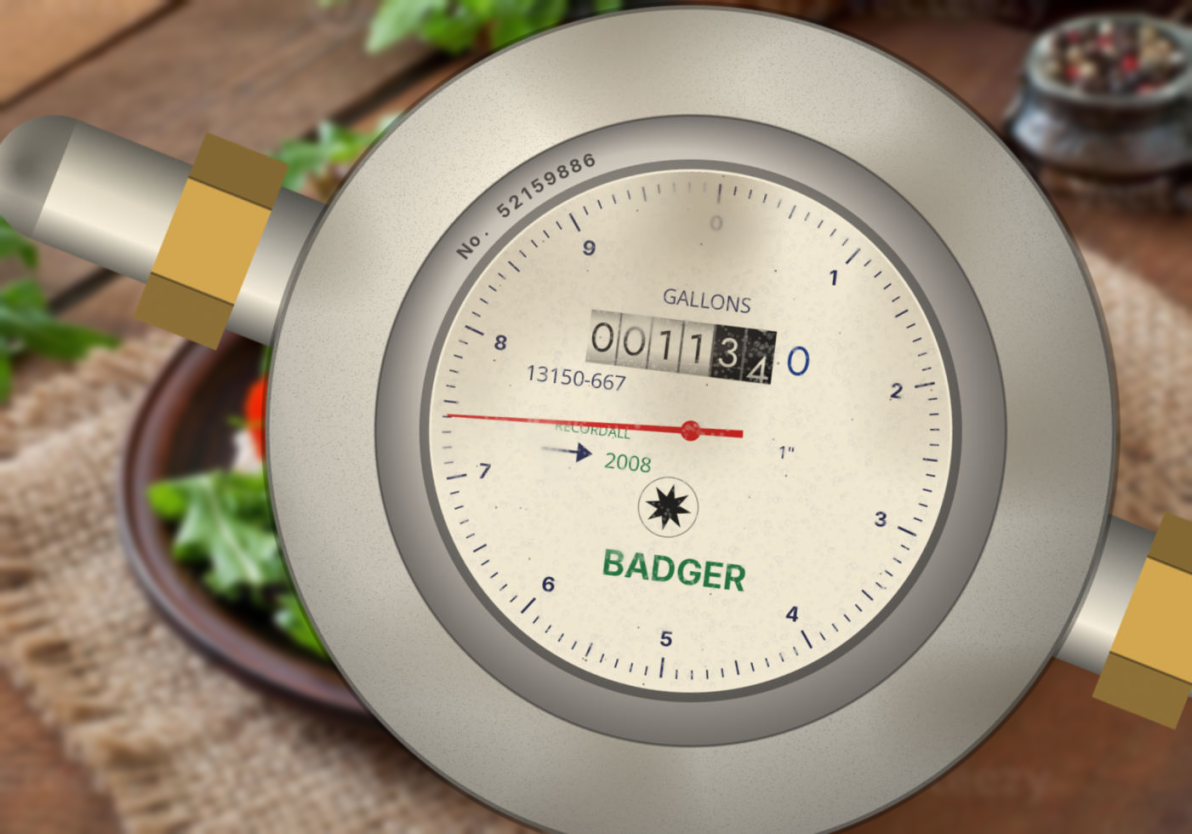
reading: gal 11337.4
